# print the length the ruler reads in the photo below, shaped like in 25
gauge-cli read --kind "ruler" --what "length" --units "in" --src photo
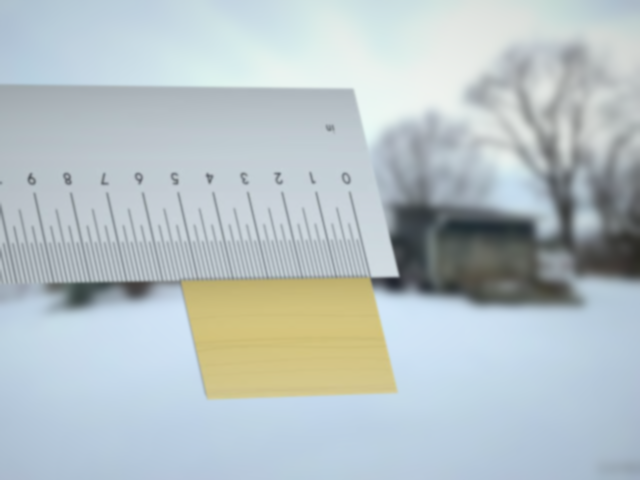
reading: in 5.5
